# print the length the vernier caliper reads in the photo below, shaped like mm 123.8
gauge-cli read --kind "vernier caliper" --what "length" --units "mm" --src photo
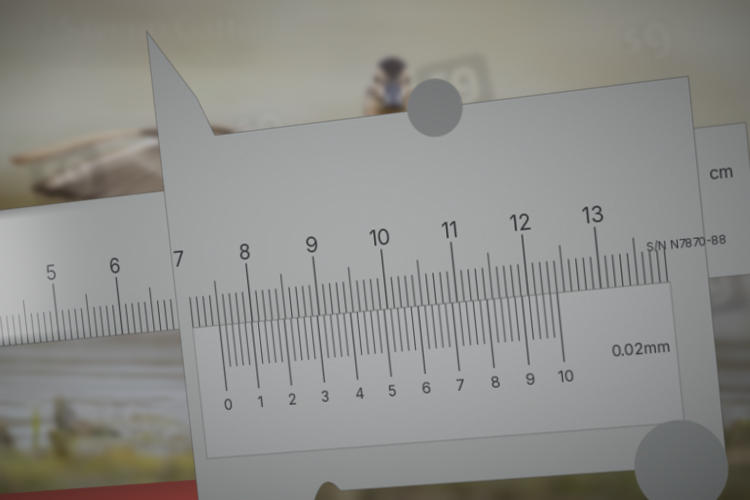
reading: mm 75.0
